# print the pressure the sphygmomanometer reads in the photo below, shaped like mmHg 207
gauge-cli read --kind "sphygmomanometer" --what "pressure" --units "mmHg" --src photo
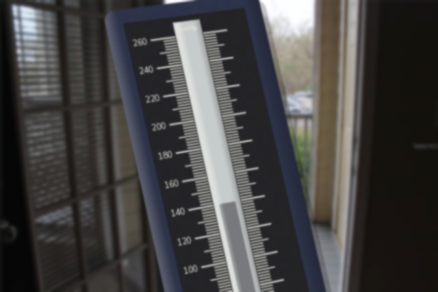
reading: mmHg 140
